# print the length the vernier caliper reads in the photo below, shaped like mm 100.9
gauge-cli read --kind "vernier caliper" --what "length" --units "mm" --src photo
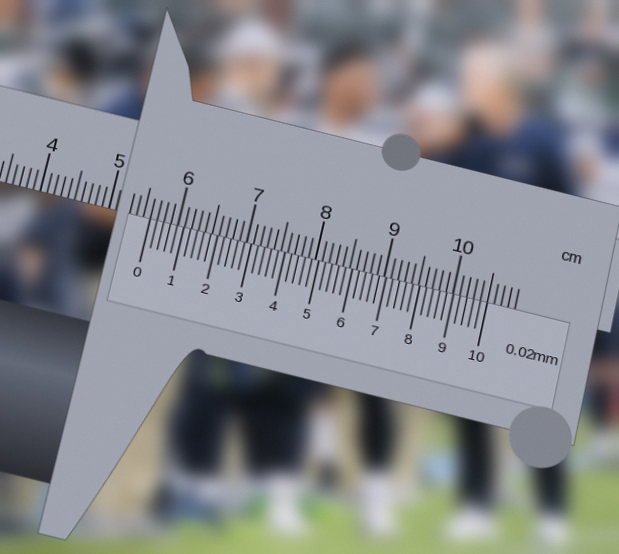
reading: mm 56.0
